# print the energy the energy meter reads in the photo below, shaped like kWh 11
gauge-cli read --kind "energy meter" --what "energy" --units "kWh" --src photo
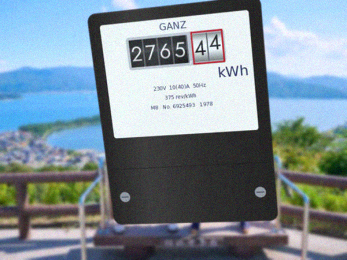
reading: kWh 2765.44
